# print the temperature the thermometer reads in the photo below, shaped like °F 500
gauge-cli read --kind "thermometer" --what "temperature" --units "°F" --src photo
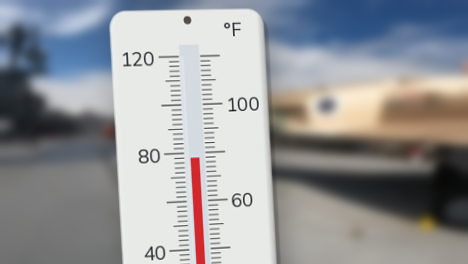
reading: °F 78
